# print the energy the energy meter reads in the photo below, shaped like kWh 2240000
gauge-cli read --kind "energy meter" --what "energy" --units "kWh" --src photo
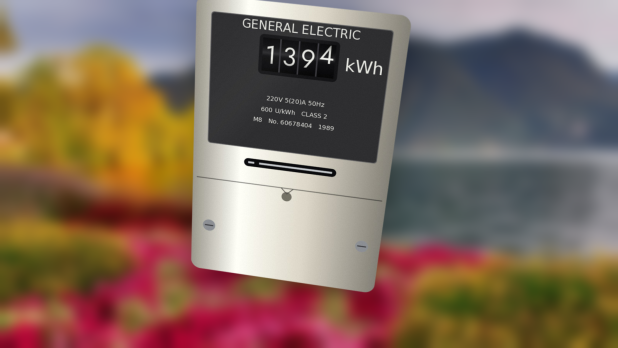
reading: kWh 1394
